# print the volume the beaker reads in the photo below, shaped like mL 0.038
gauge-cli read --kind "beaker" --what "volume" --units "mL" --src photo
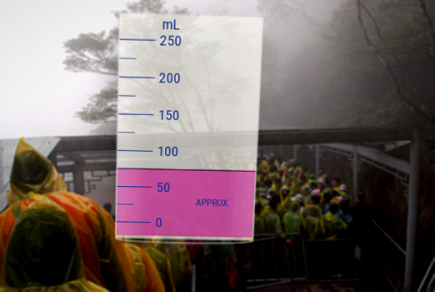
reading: mL 75
